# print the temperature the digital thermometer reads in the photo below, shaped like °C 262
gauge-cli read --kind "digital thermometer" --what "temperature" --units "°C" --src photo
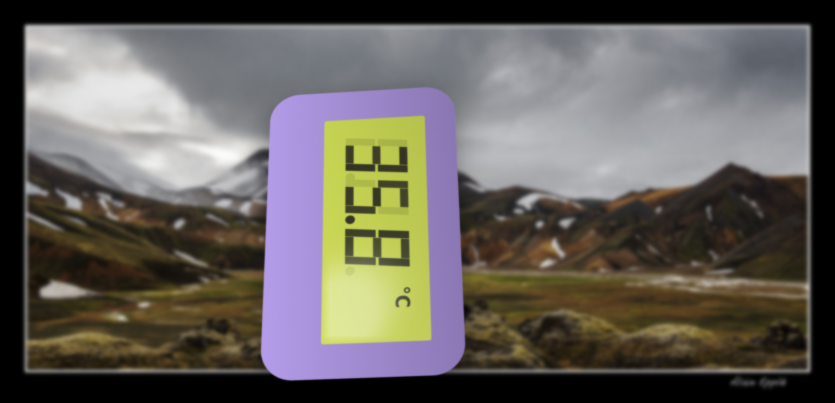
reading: °C 35.8
